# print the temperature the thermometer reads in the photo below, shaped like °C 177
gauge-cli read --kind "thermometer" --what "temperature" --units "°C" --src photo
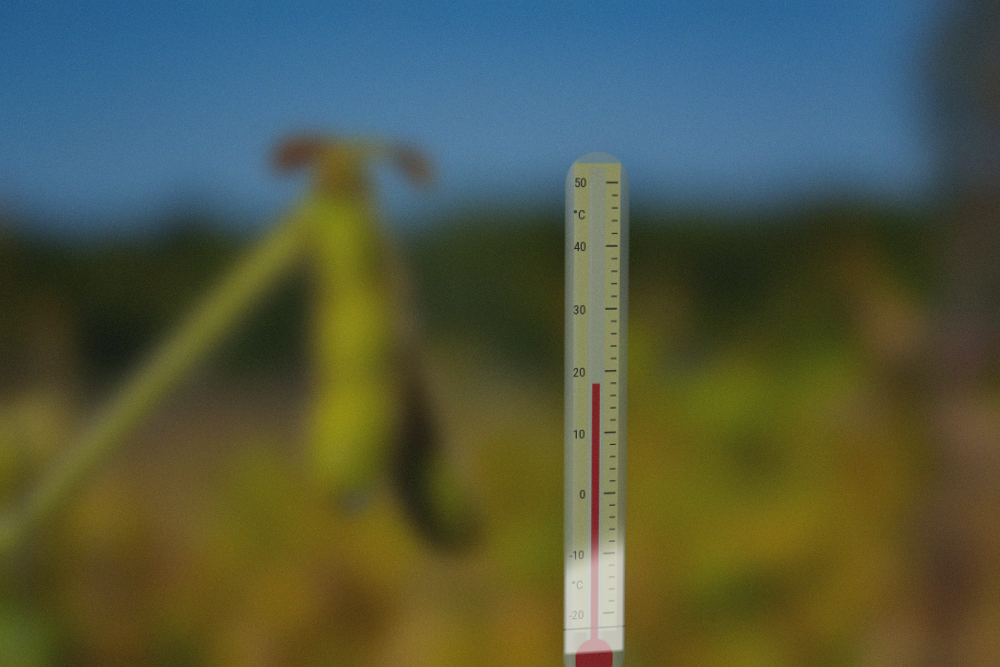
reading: °C 18
